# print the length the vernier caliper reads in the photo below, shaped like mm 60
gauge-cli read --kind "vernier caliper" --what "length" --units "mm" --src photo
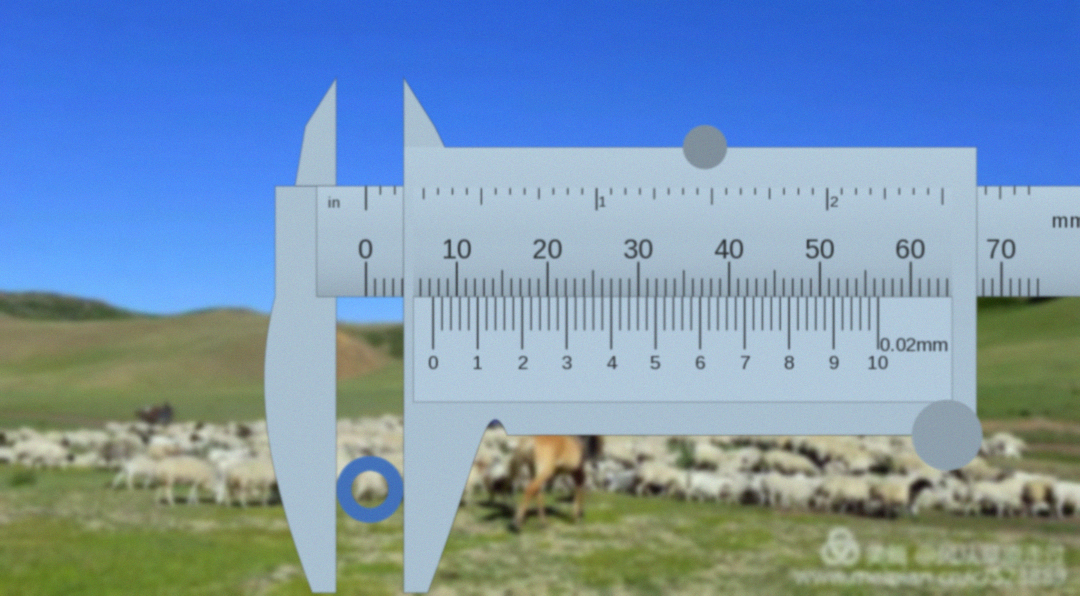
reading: mm 7.4
